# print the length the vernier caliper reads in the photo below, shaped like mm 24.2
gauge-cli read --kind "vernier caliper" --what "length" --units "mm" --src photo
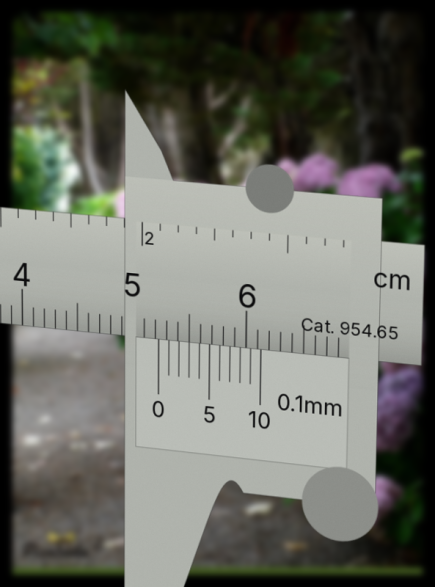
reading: mm 52.3
